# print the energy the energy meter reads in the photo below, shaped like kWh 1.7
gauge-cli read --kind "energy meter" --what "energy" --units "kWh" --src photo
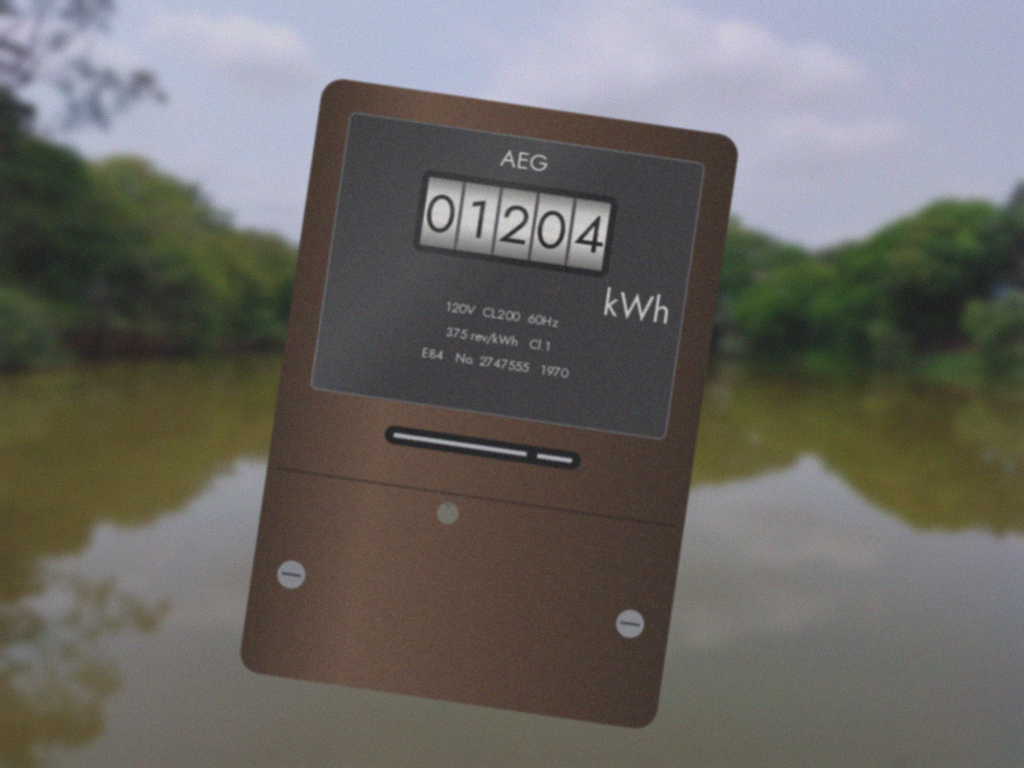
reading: kWh 1204
